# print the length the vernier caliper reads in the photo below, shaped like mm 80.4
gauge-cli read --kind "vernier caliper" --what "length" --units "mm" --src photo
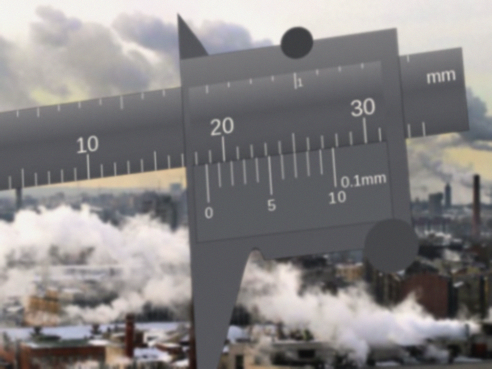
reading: mm 18.7
